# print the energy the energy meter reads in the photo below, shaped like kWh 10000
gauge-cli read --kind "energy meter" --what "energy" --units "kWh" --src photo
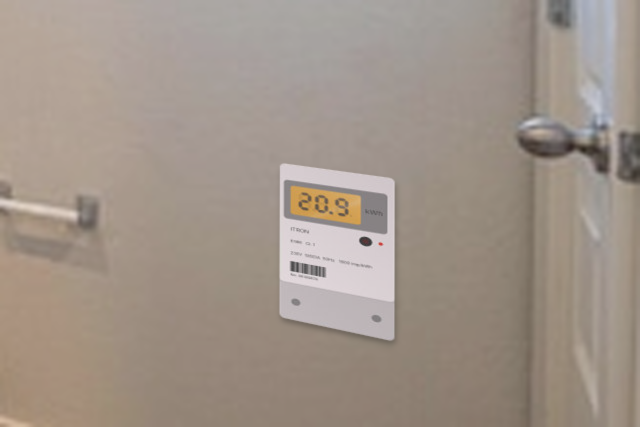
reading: kWh 20.9
